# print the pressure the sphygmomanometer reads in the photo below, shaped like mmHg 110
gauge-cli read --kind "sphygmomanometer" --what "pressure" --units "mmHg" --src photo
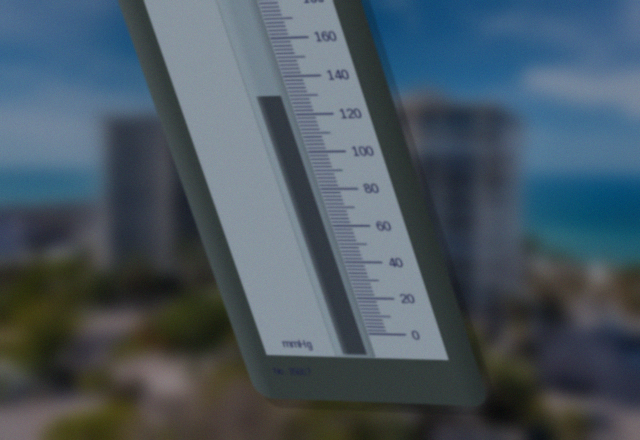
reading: mmHg 130
